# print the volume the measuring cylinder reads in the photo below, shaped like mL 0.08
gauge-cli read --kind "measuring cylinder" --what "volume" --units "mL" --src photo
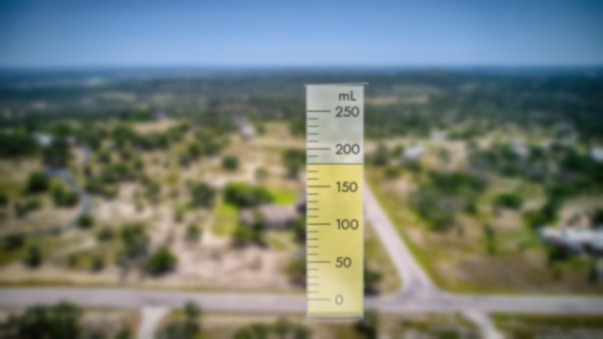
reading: mL 180
